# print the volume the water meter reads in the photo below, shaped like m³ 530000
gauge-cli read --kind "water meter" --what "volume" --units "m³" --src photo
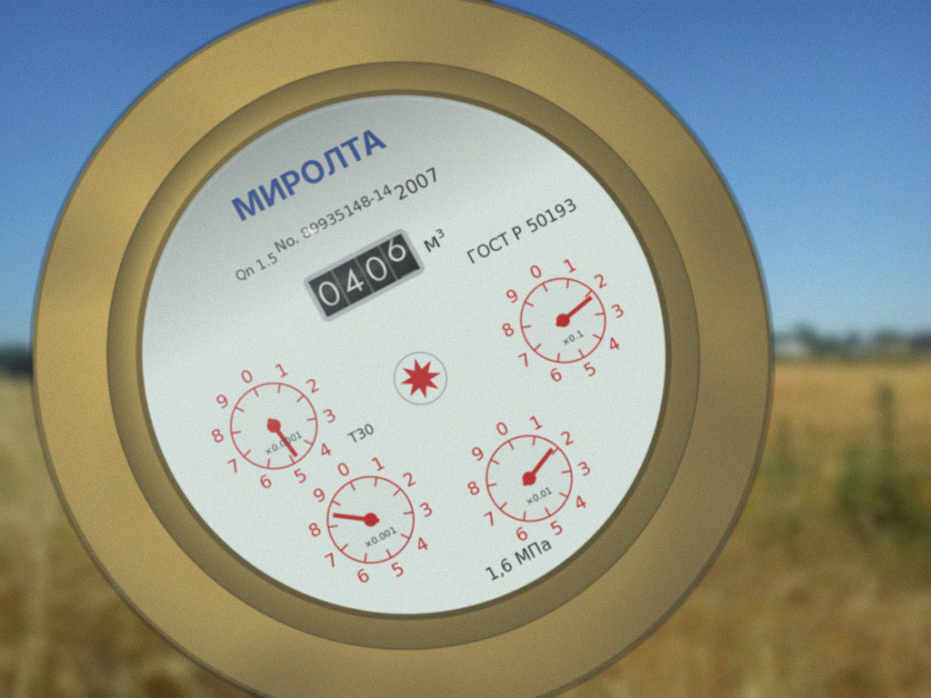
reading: m³ 406.2184
